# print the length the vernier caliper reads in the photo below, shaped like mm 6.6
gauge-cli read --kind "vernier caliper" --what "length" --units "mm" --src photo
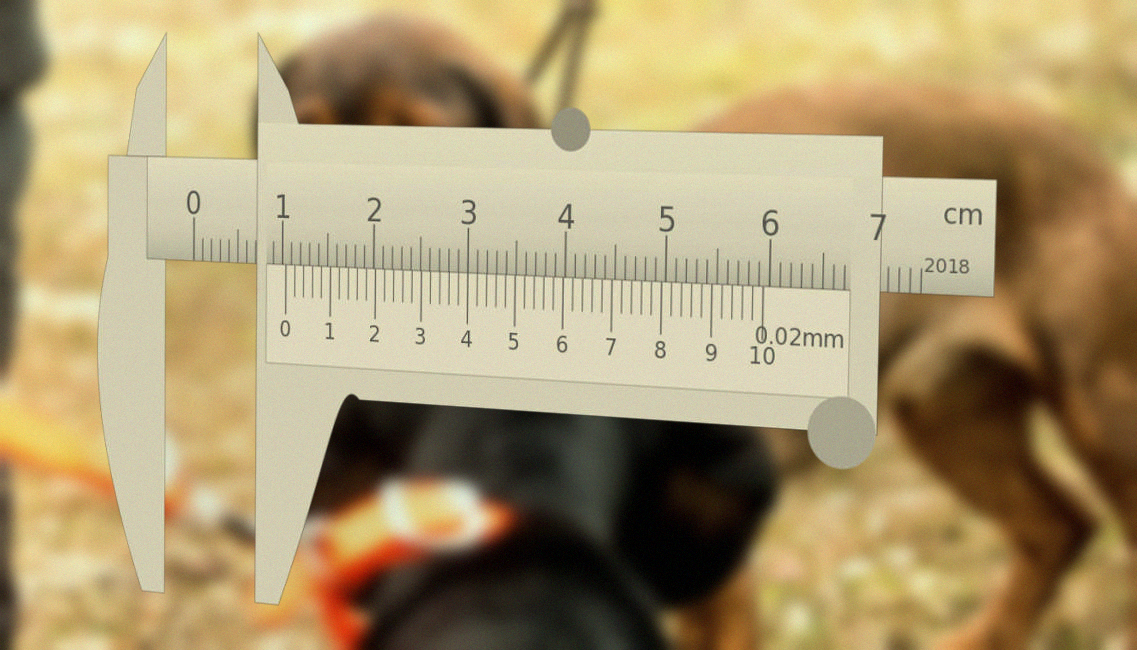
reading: mm 10.4
